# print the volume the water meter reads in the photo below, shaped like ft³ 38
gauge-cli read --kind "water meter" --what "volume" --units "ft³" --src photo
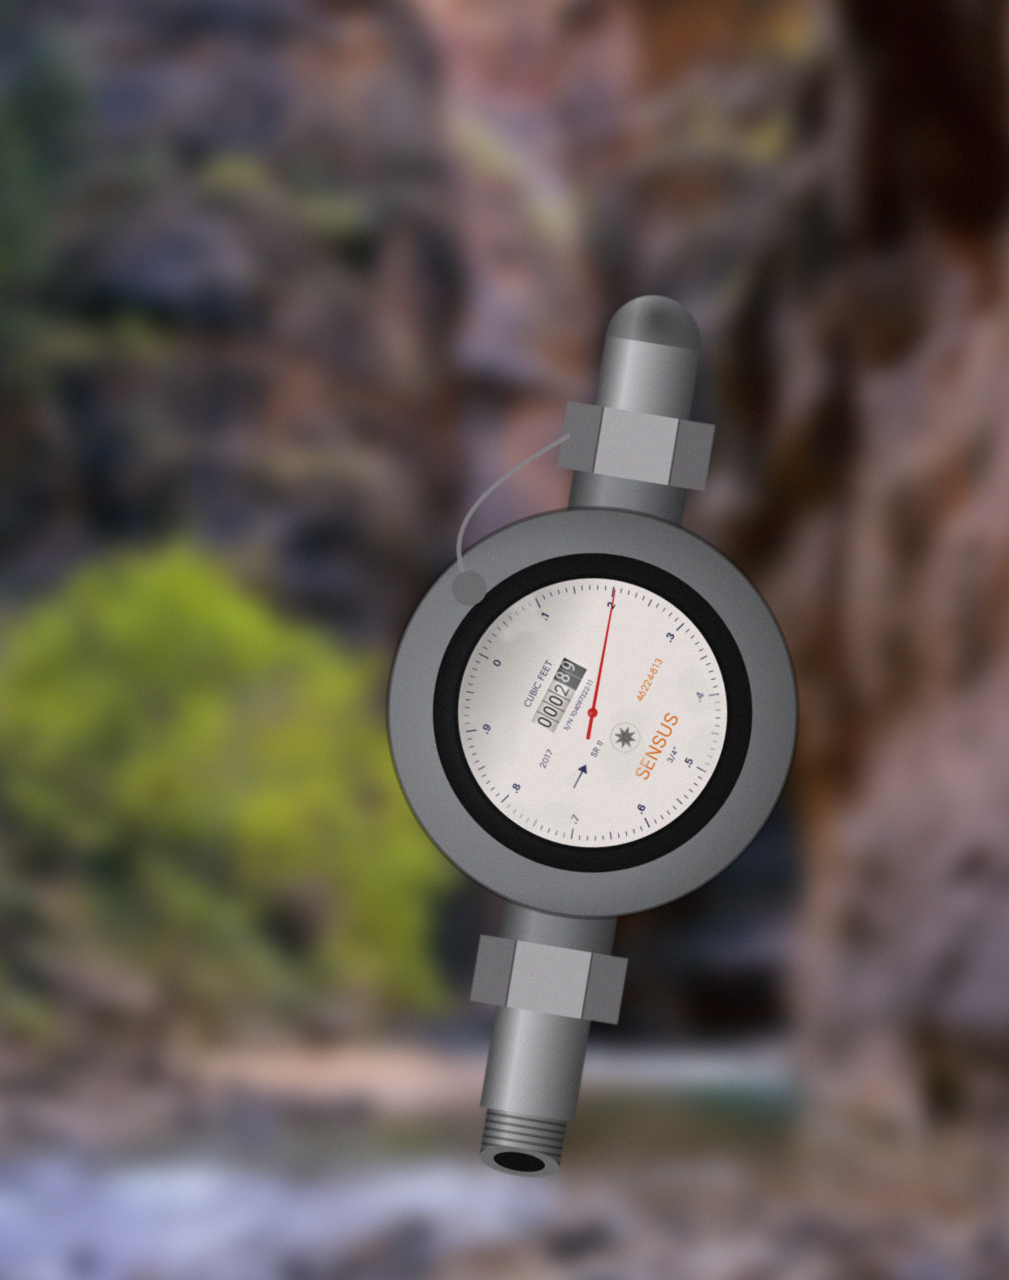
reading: ft³ 289.20
